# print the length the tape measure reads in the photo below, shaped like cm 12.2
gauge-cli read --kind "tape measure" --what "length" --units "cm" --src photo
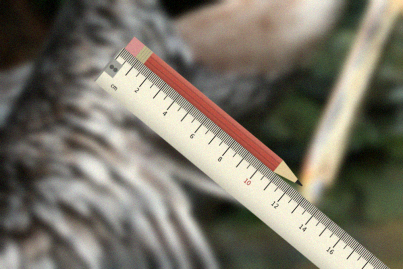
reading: cm 12.5
